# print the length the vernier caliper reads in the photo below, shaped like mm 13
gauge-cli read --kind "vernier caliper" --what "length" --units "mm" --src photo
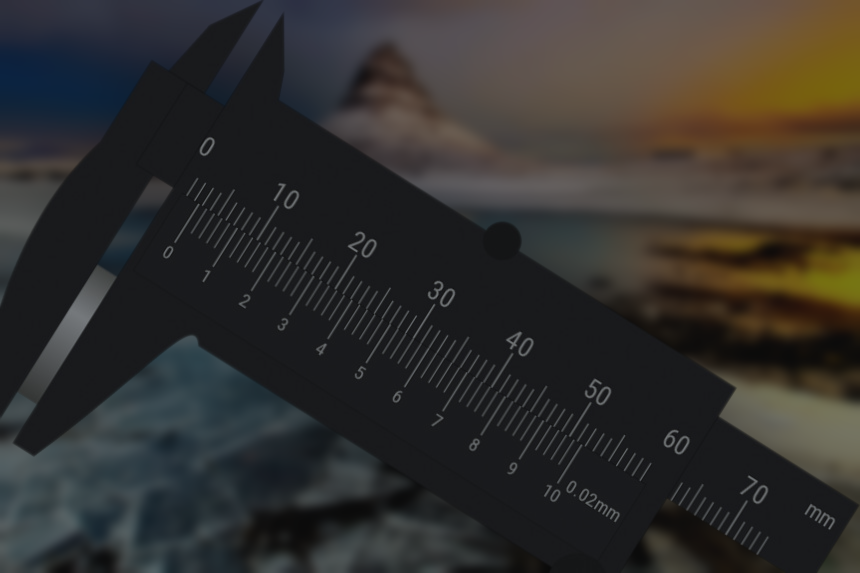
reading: mm 2.6
